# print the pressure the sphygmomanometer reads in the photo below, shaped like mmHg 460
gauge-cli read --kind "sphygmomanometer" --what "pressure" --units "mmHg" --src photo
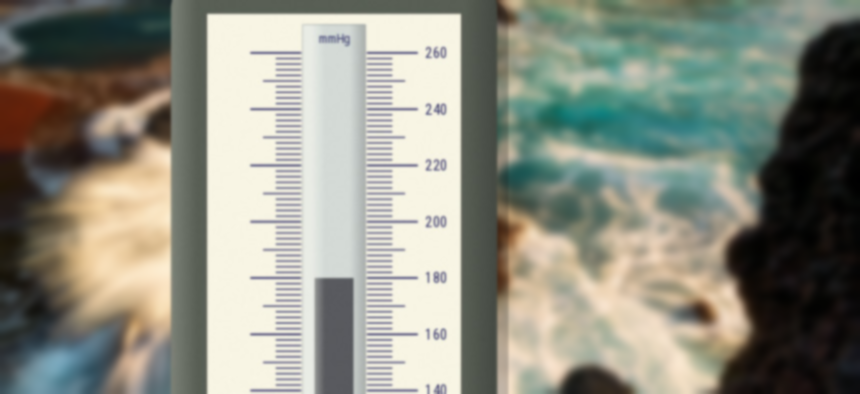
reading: mmHg 180
